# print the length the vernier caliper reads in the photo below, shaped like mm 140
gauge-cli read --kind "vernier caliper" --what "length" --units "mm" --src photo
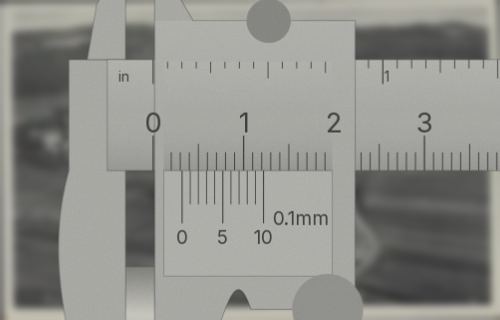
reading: mm 3.2
